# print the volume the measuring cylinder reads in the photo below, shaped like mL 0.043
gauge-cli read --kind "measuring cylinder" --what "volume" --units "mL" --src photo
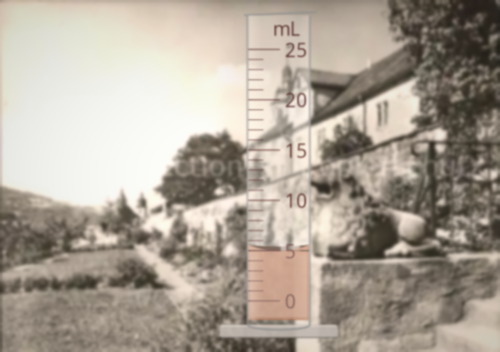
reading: mL 5
